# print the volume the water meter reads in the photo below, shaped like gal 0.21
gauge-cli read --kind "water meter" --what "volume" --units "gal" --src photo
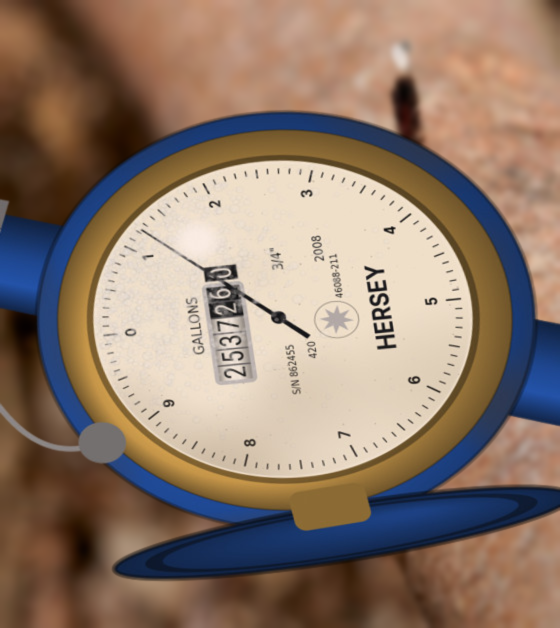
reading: gal 2537261.2
